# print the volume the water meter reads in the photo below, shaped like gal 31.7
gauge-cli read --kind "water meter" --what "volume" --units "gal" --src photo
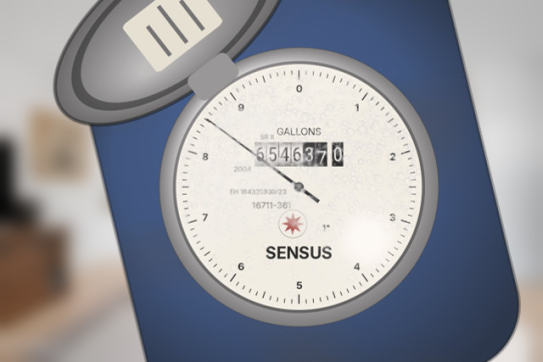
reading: gal 6546368.5
